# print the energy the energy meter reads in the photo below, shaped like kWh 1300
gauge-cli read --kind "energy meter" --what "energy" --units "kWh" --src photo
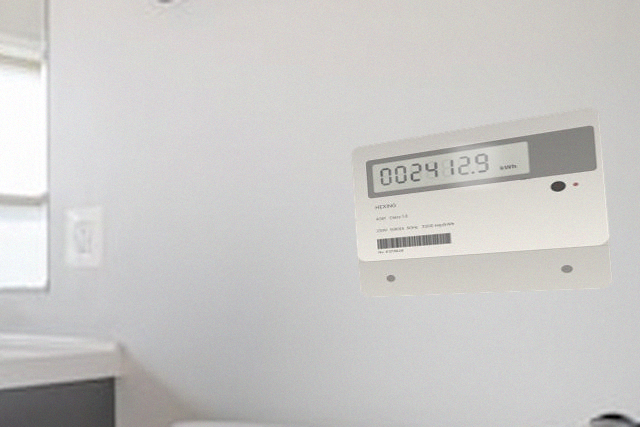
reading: kWh 2412.9
